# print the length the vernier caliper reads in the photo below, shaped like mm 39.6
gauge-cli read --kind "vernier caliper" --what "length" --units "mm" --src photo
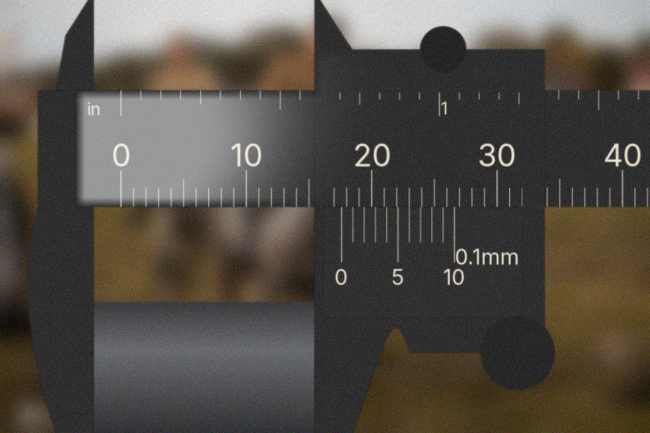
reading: mm 17.6
